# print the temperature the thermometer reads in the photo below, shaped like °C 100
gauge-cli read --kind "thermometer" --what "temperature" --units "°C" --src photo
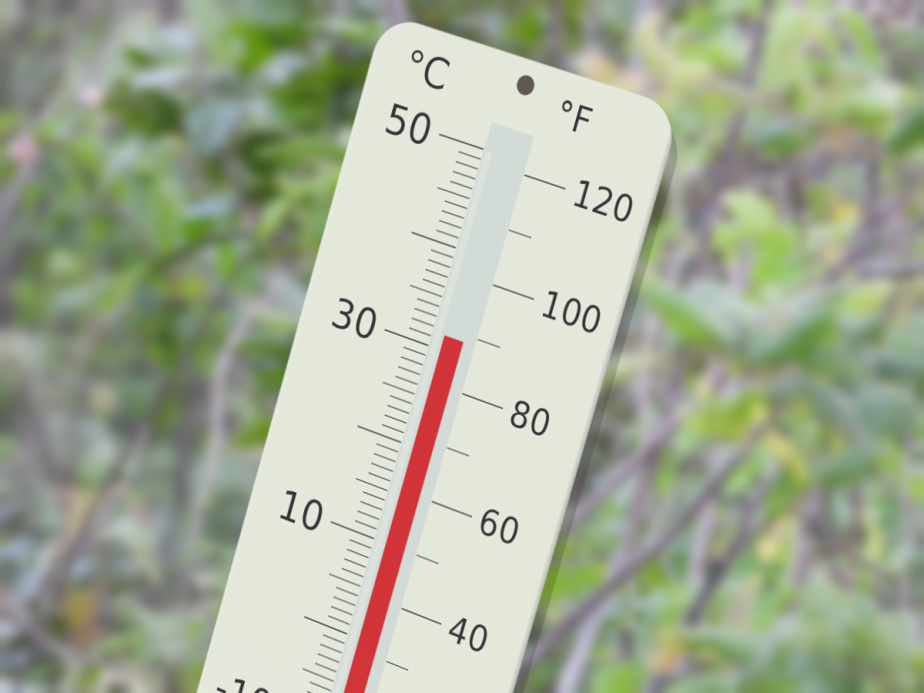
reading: °C 31.5
